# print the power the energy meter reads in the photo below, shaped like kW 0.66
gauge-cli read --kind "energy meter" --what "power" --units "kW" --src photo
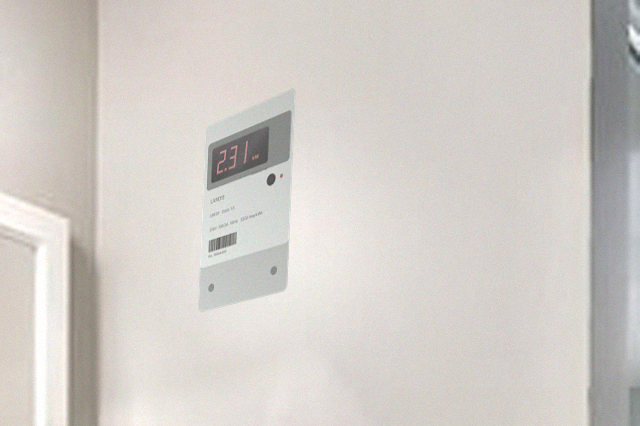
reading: kW 2.31
